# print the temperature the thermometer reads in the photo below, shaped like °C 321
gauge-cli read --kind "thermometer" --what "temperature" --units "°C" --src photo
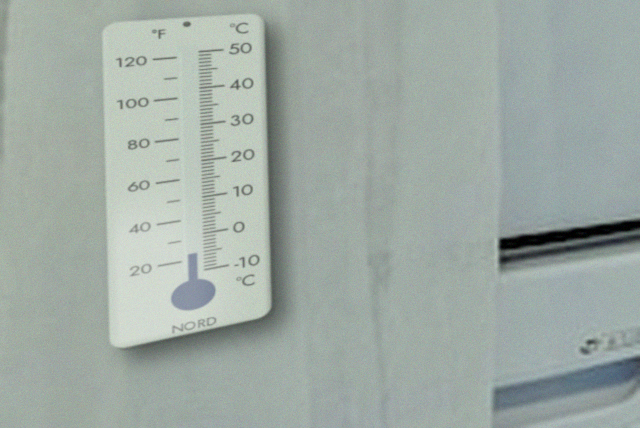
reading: °C -5
